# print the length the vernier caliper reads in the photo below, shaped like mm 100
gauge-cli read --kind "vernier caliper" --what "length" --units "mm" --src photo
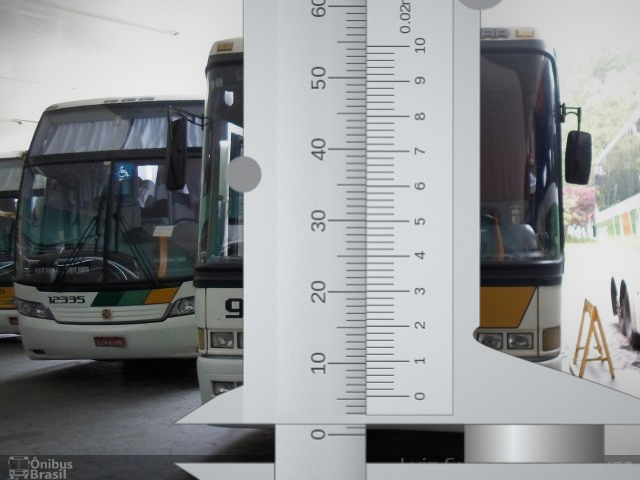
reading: mm 5.4
